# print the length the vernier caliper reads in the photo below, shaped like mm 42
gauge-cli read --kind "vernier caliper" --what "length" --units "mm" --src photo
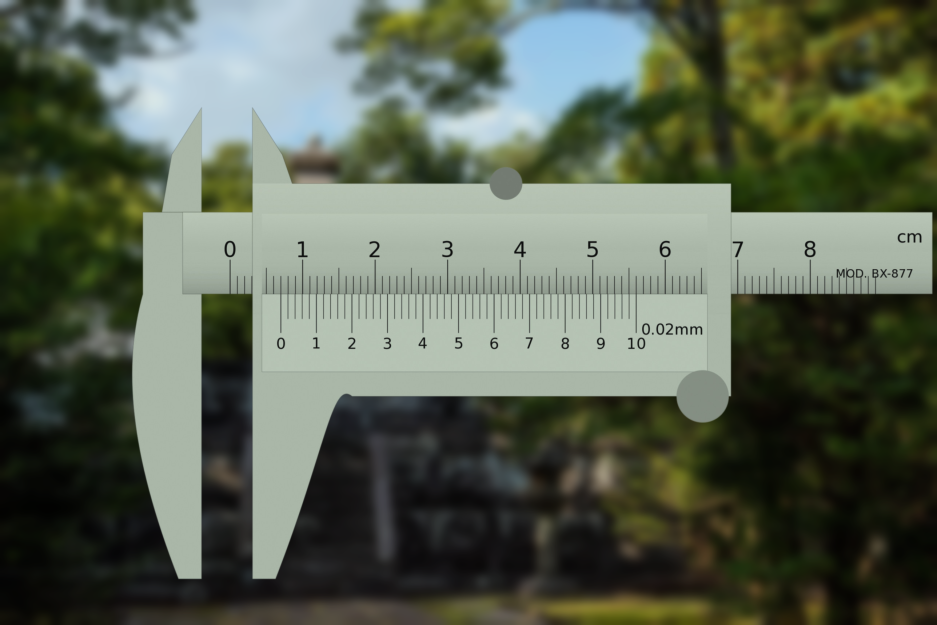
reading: mm 7.0
